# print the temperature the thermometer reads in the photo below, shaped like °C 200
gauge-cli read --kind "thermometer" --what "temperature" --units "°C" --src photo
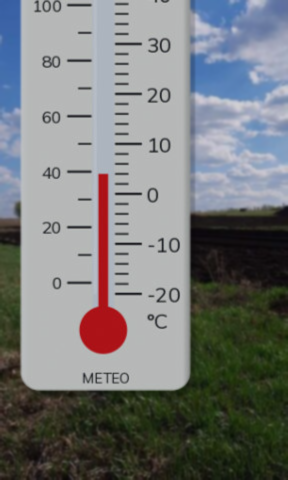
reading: °C 4
